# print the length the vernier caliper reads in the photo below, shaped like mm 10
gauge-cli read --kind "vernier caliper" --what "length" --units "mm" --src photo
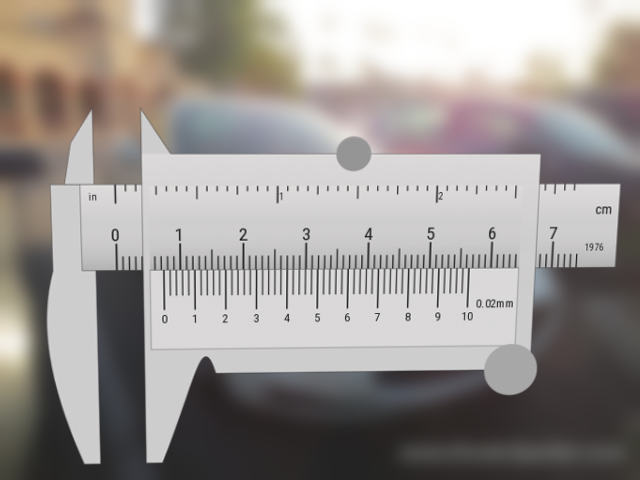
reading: mm 7.4
